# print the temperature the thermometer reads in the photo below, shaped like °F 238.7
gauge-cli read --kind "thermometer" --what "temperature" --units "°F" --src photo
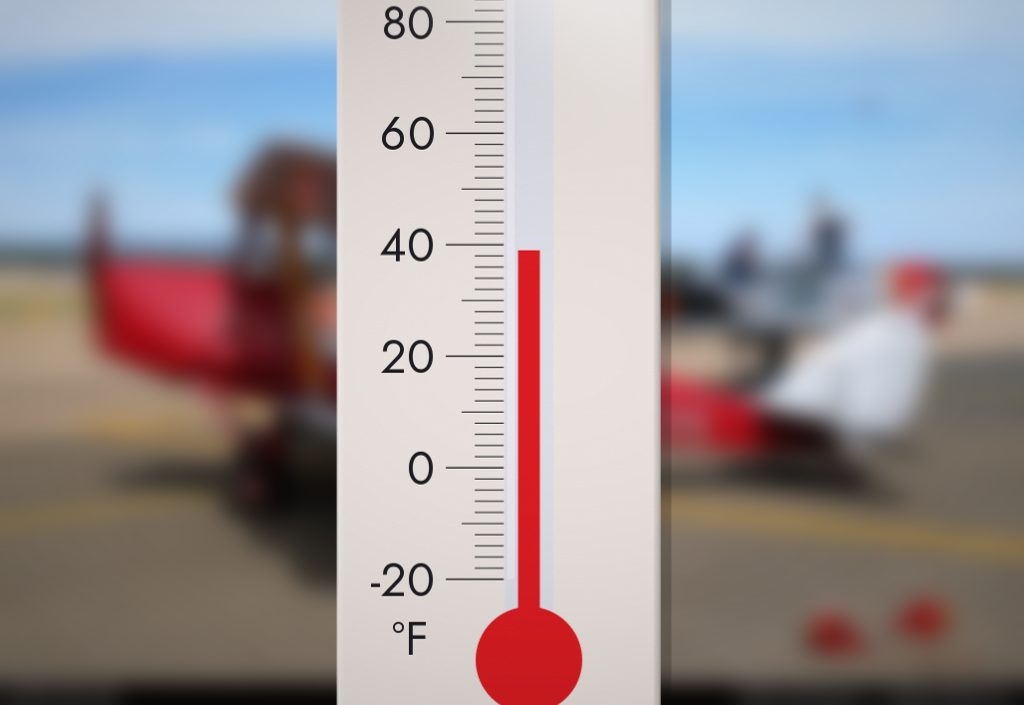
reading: °F 39
